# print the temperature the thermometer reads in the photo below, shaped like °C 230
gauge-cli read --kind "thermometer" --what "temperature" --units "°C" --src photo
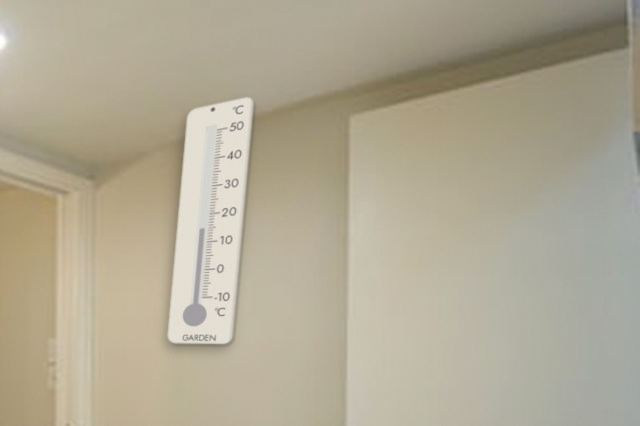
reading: °C 15
